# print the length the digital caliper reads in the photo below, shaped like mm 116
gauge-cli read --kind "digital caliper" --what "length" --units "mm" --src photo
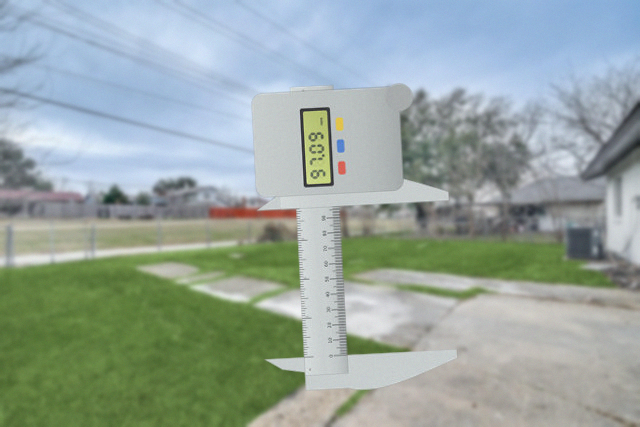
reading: mm 97.09
